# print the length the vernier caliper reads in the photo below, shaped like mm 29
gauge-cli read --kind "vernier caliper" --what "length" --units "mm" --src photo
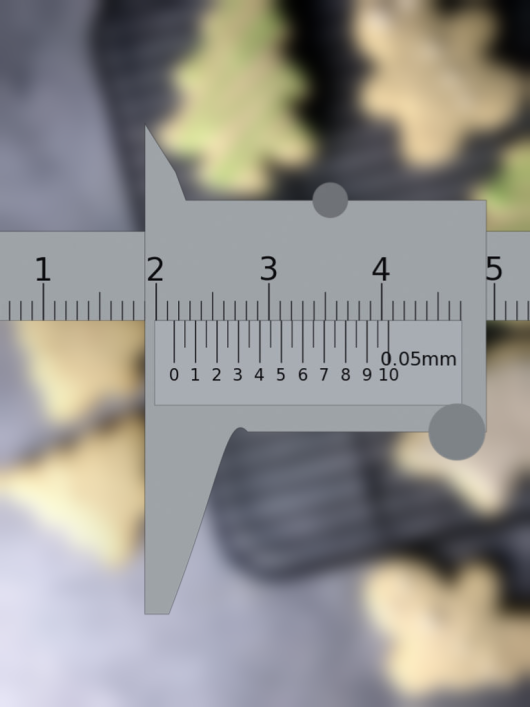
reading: mm 21.6
